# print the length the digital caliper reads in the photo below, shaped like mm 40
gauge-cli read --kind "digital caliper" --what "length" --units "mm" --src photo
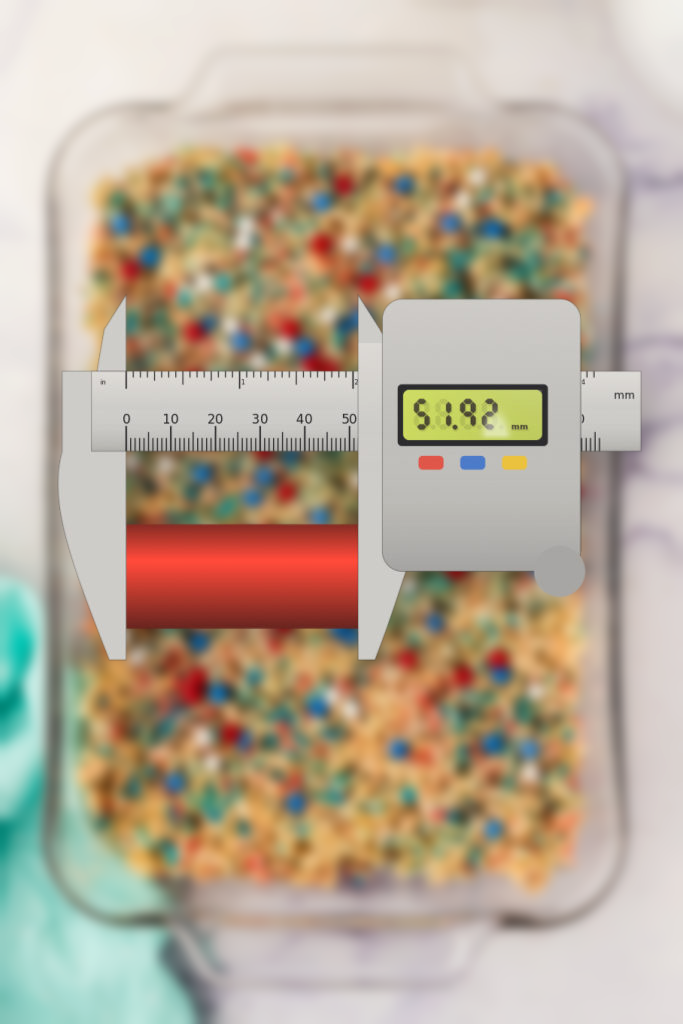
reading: mm 51.92
